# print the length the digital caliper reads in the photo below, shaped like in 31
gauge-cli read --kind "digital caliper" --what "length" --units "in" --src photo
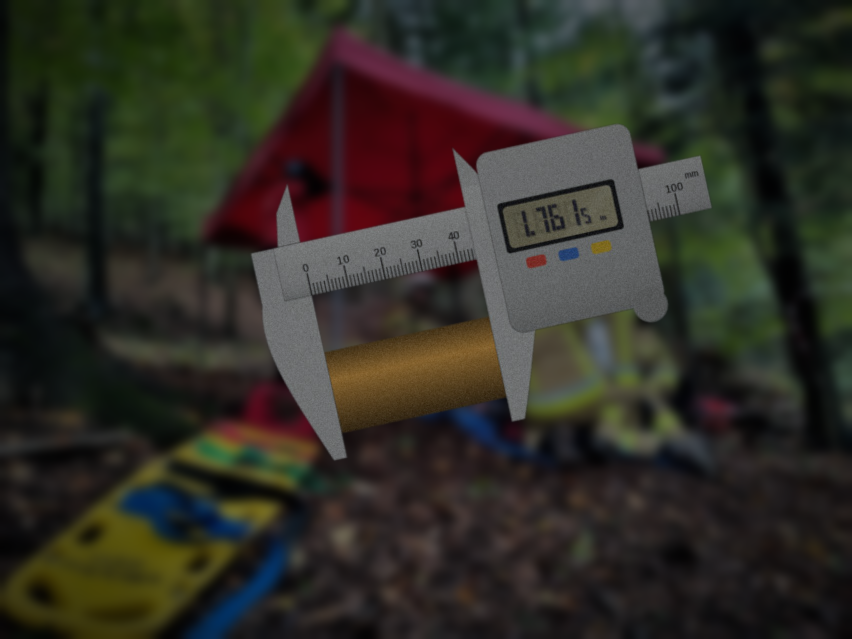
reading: in 1.7615
